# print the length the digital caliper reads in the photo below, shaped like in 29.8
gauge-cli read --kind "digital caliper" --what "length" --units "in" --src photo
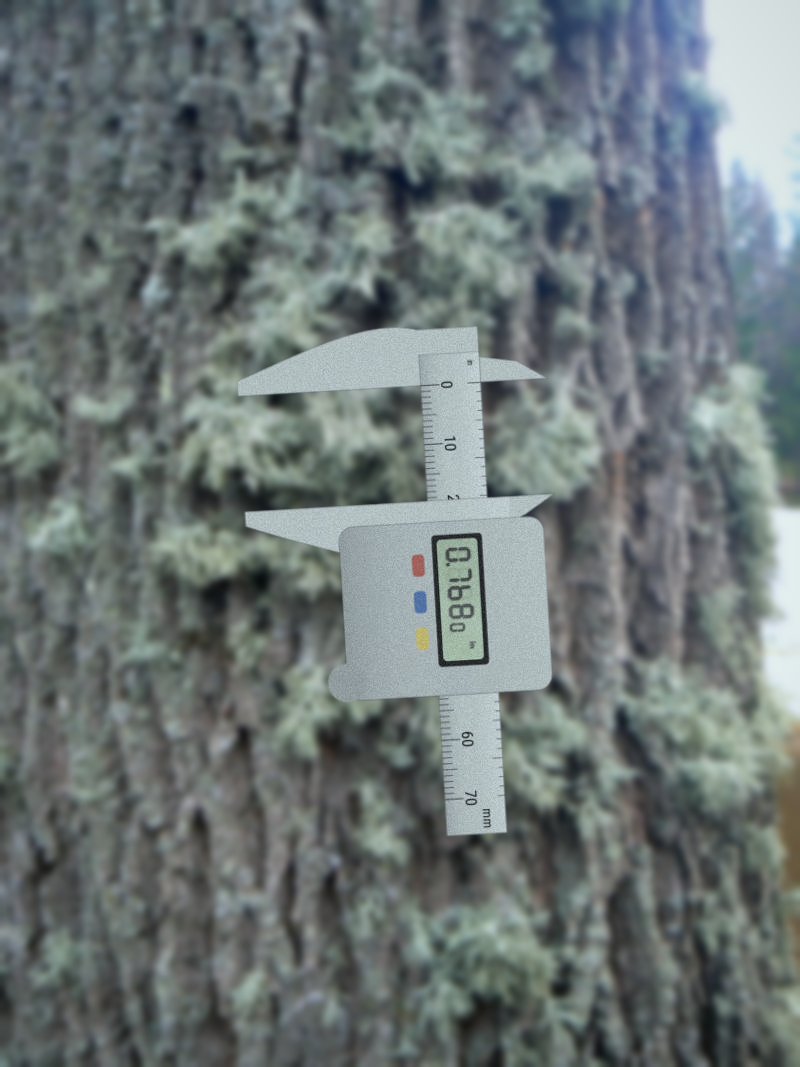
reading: in 0.7680
